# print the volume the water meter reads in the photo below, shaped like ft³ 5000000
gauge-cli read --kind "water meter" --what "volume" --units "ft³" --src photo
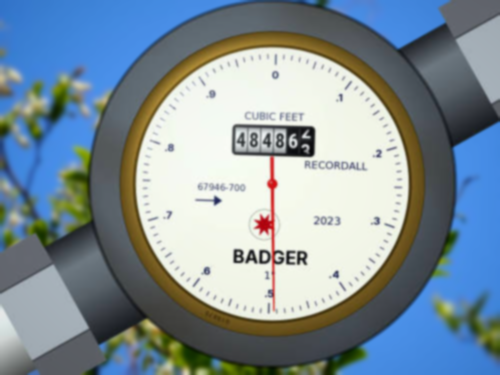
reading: ft³ 484862.49
